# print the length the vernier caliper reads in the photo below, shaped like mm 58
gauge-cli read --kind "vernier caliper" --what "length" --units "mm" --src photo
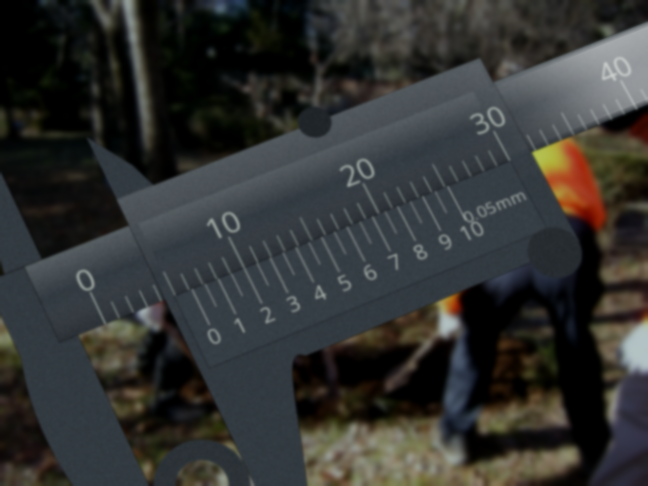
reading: mm 6.2
